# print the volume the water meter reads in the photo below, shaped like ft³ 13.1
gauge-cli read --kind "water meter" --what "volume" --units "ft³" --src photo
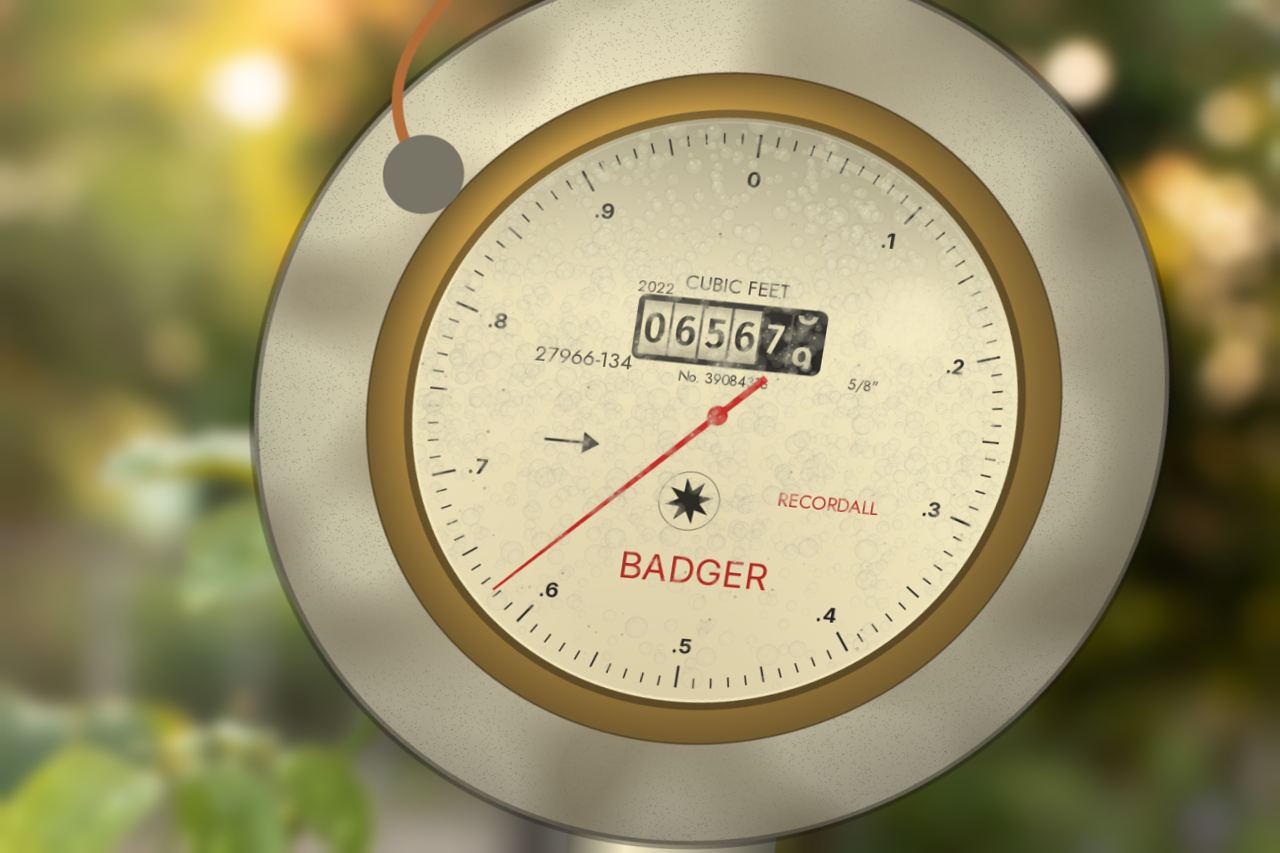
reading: ft³ 65678.62
